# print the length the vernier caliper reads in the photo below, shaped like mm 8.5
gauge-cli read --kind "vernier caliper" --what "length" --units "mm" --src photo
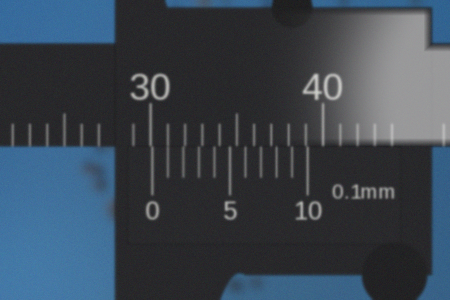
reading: mm 30.1
